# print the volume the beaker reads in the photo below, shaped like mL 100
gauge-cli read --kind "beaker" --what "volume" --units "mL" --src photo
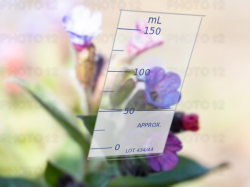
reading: mL 50
